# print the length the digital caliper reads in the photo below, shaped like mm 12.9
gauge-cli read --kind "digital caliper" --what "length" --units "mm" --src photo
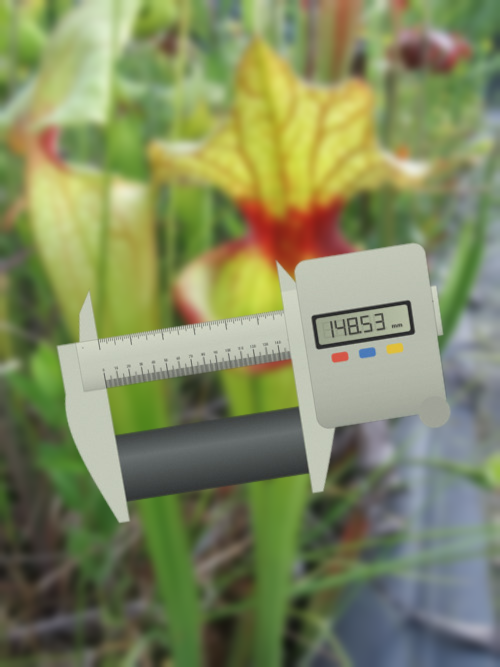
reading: mm 148.53
